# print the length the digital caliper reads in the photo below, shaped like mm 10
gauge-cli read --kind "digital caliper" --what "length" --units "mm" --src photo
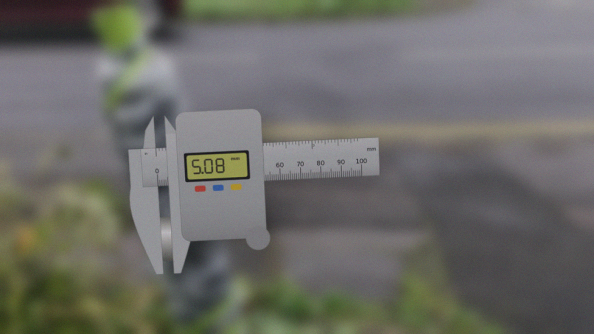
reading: mm 5.08
